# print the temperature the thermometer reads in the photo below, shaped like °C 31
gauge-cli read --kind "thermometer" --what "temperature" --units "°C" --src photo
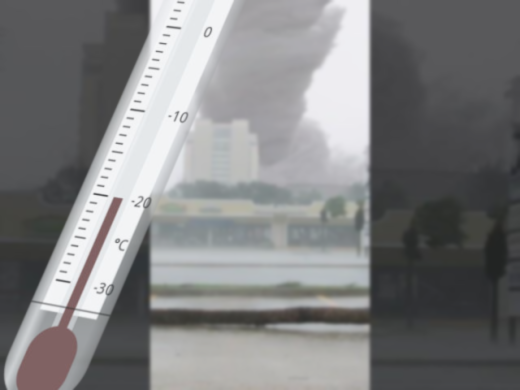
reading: °C -20
